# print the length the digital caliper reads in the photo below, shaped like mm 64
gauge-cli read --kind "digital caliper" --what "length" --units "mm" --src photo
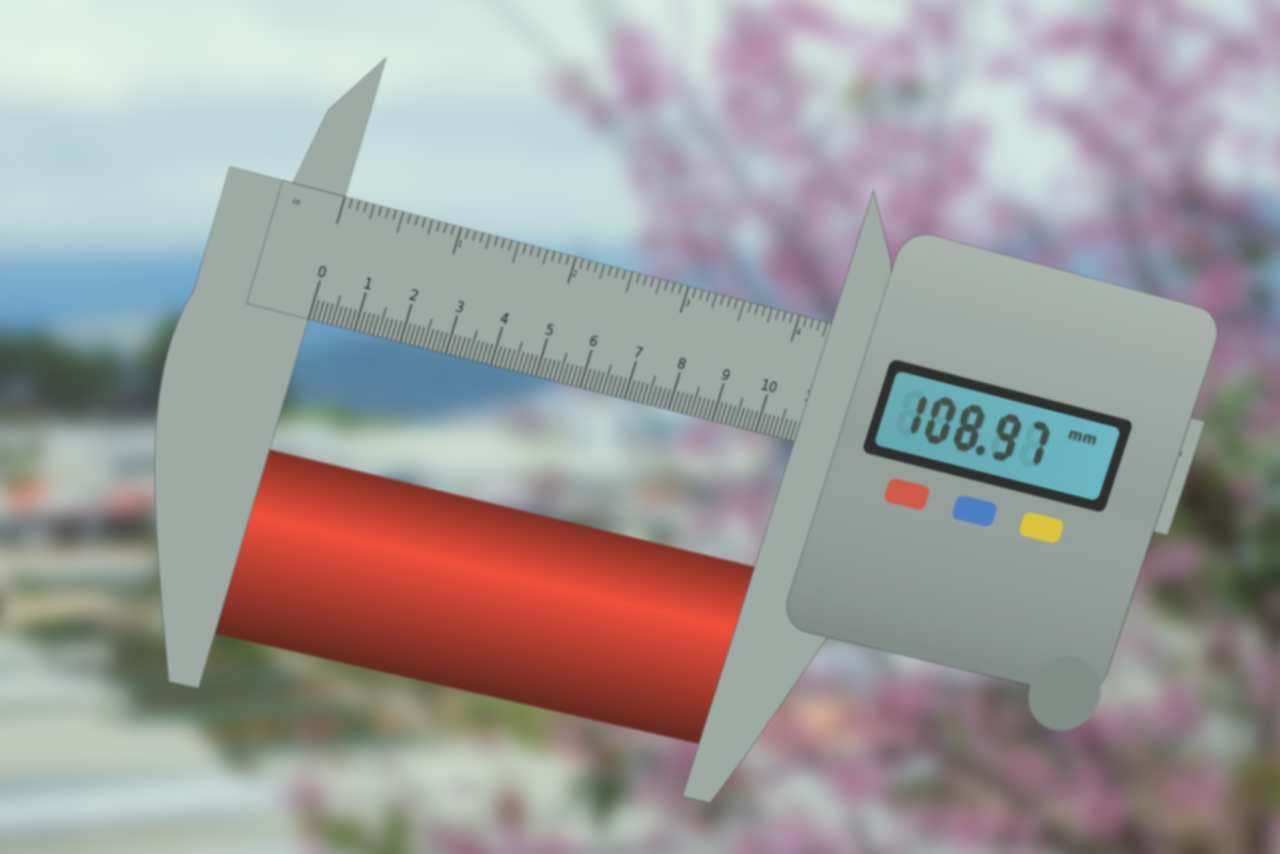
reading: mm 108.97
